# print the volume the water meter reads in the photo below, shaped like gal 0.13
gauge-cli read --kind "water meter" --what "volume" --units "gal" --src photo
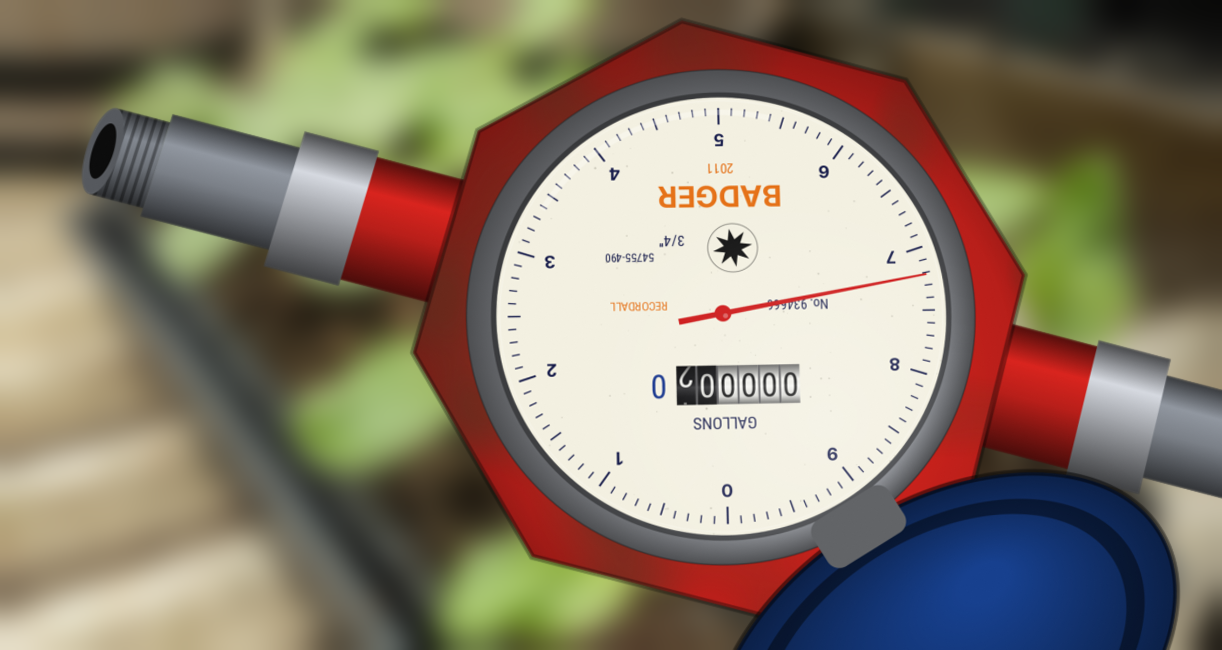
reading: gal 17.2
